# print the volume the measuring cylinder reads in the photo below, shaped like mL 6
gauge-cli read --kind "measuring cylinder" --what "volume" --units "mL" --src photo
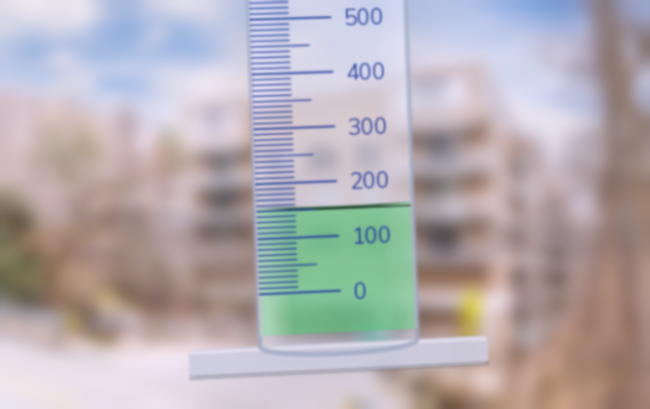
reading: mL 150
